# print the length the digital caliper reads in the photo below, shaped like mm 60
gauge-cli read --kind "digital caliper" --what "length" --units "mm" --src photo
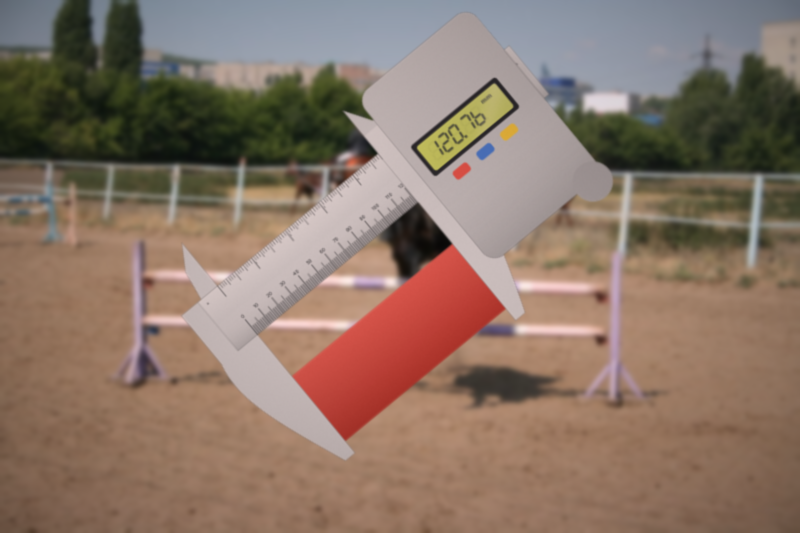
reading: mm 120.76
